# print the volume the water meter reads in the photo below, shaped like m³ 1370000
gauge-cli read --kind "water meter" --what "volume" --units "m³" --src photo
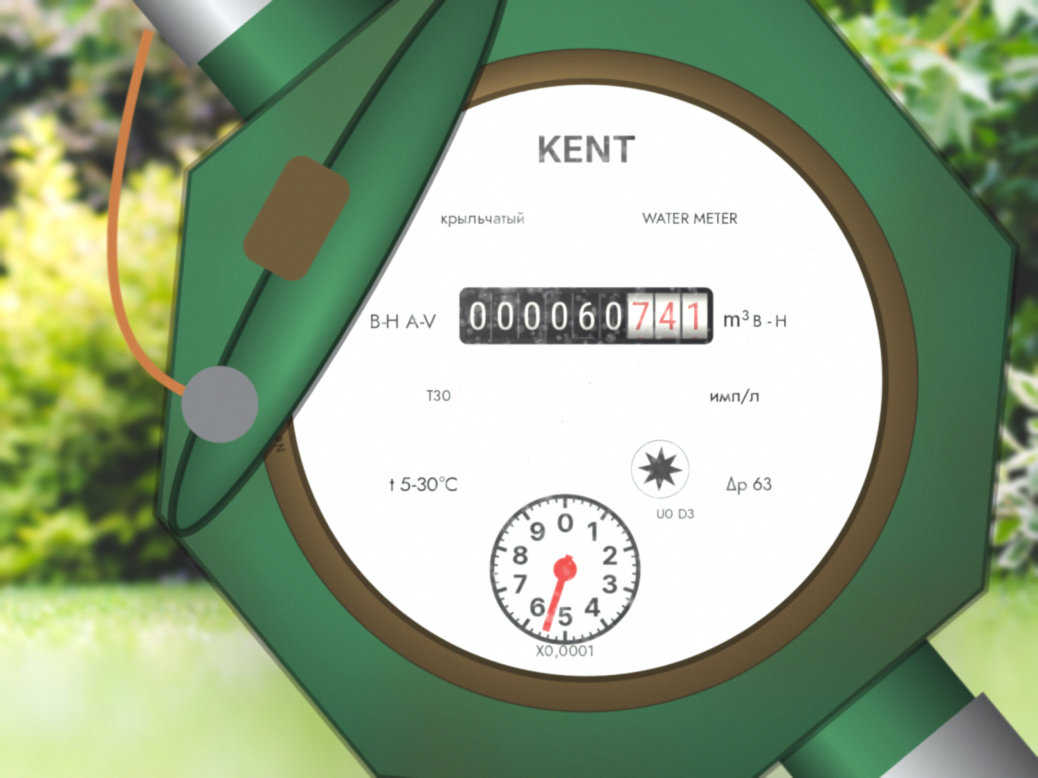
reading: m³ 60.7415
